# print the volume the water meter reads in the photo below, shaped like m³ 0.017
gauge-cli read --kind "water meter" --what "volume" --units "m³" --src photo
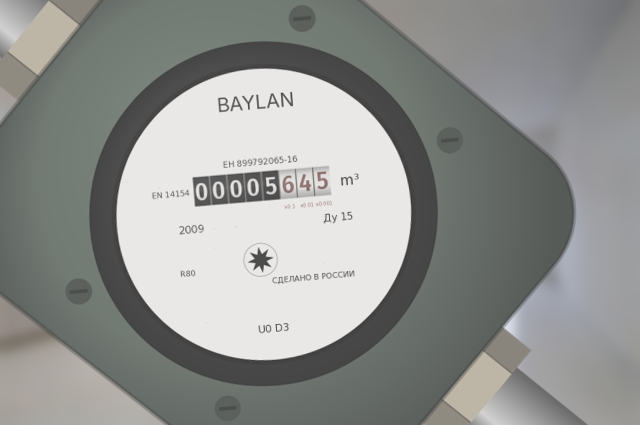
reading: m³ 5.645
